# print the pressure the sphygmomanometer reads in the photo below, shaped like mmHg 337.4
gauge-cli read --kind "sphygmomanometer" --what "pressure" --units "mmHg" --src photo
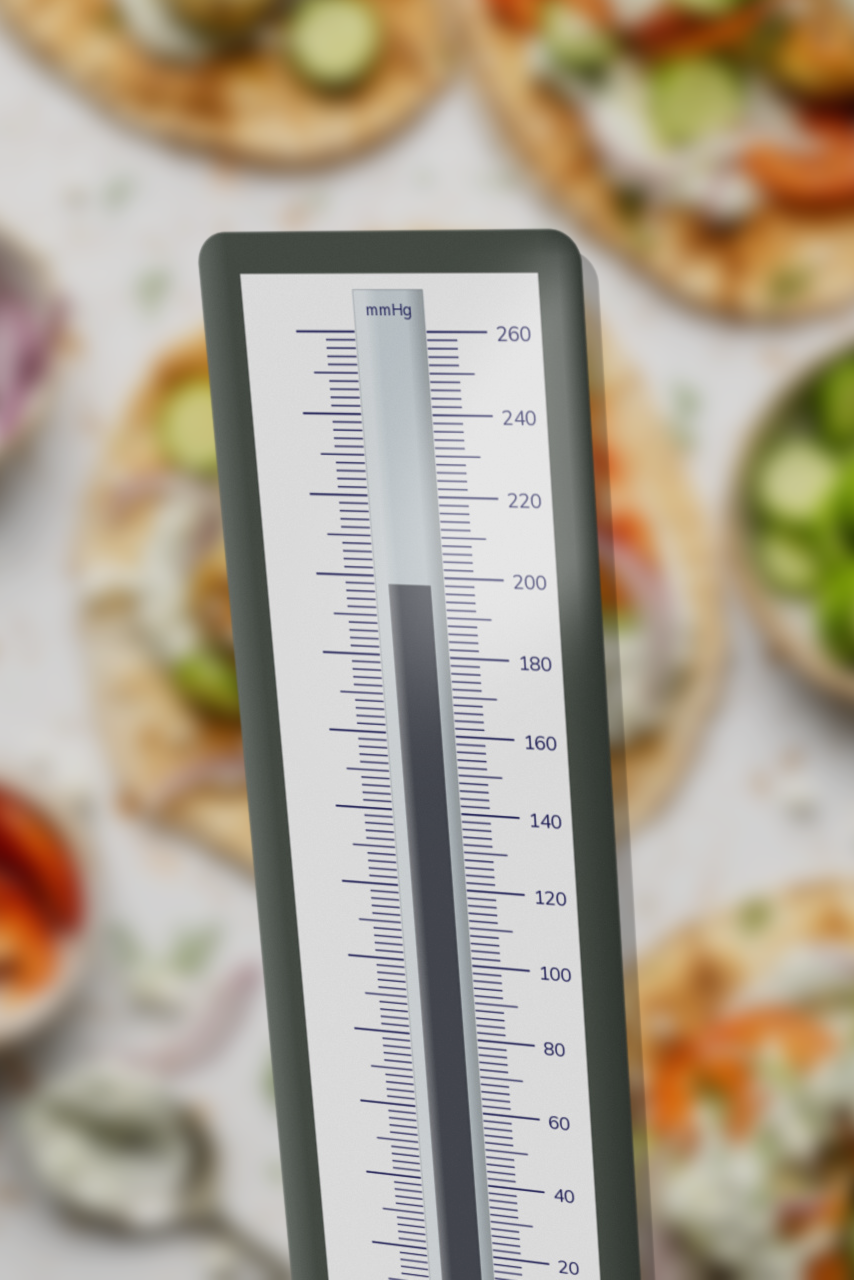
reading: mmHg 198
